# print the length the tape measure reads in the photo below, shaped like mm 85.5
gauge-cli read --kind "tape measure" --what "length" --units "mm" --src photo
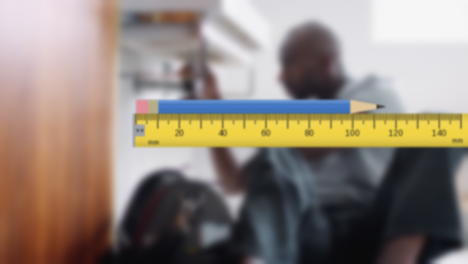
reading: mm 115
